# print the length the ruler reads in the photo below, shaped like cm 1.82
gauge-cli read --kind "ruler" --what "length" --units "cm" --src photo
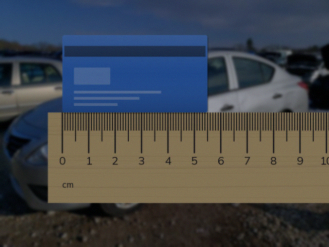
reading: cm 5.5
